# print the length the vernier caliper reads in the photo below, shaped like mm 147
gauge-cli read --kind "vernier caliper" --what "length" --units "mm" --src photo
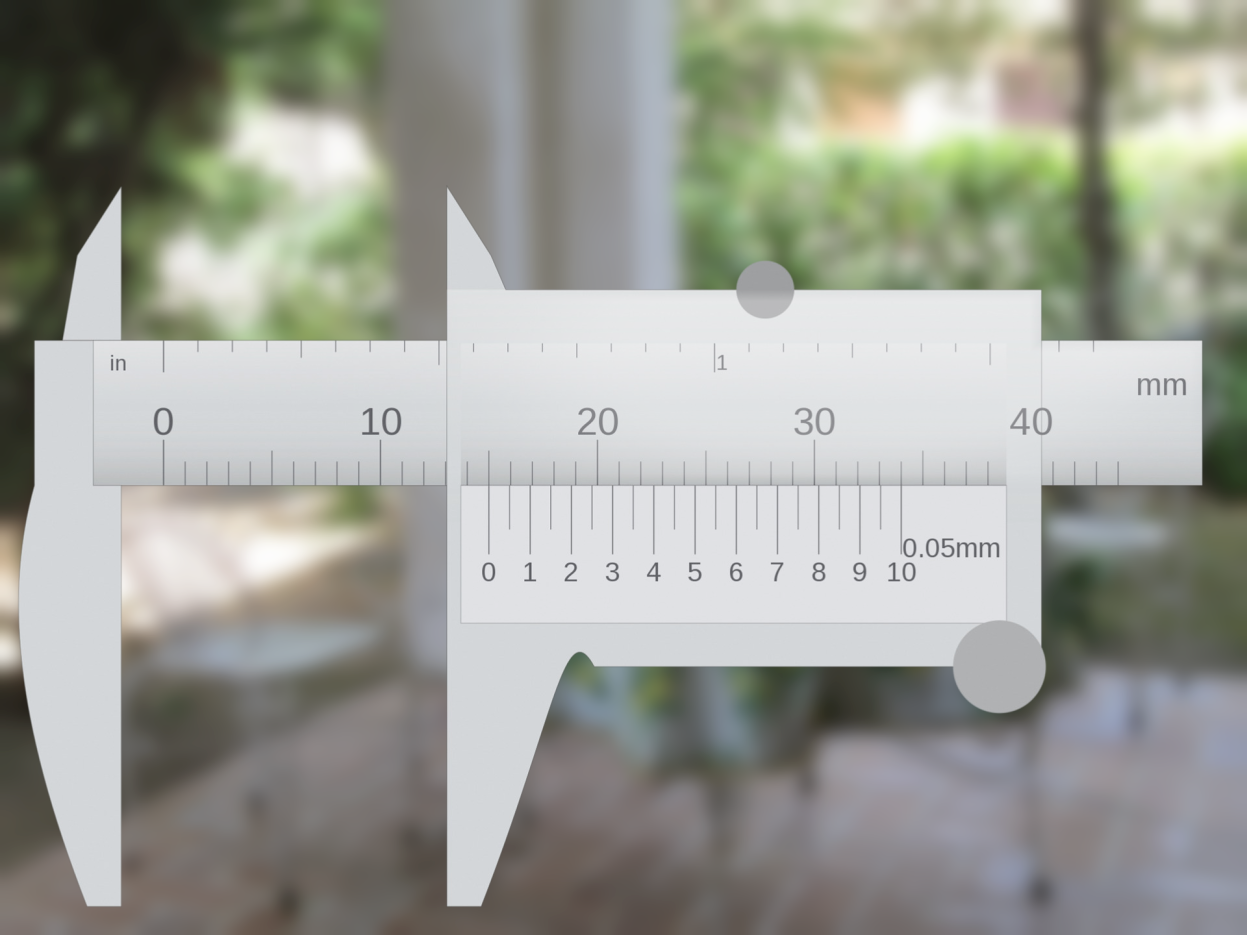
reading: mm 15.00
